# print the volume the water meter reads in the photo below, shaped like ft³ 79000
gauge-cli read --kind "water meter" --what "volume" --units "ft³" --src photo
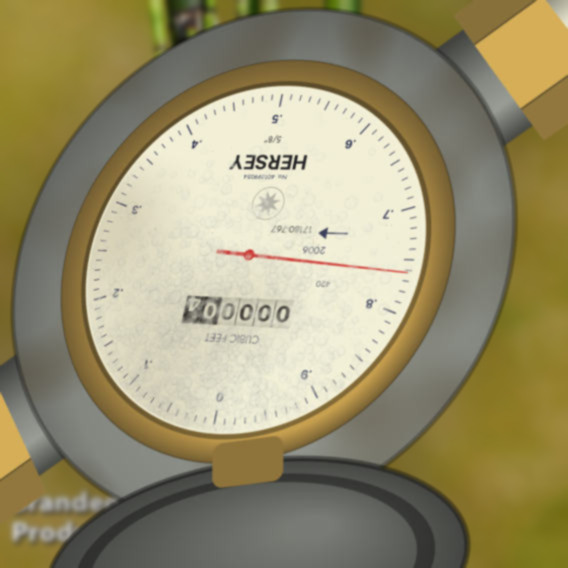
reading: ft³ 3.76
